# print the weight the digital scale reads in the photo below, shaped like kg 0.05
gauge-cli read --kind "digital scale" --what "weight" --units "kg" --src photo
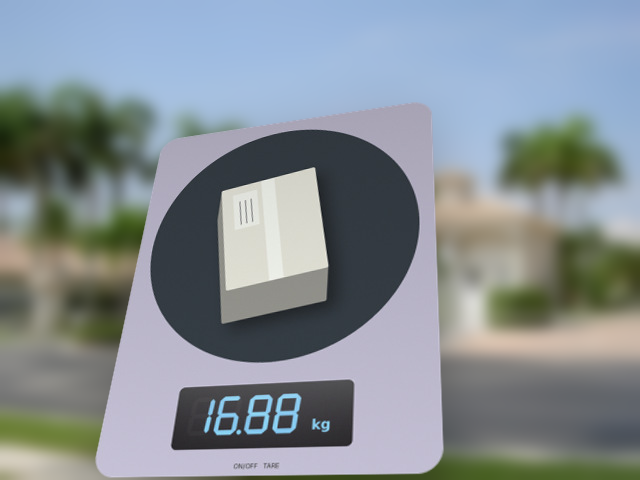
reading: kg 16.88
